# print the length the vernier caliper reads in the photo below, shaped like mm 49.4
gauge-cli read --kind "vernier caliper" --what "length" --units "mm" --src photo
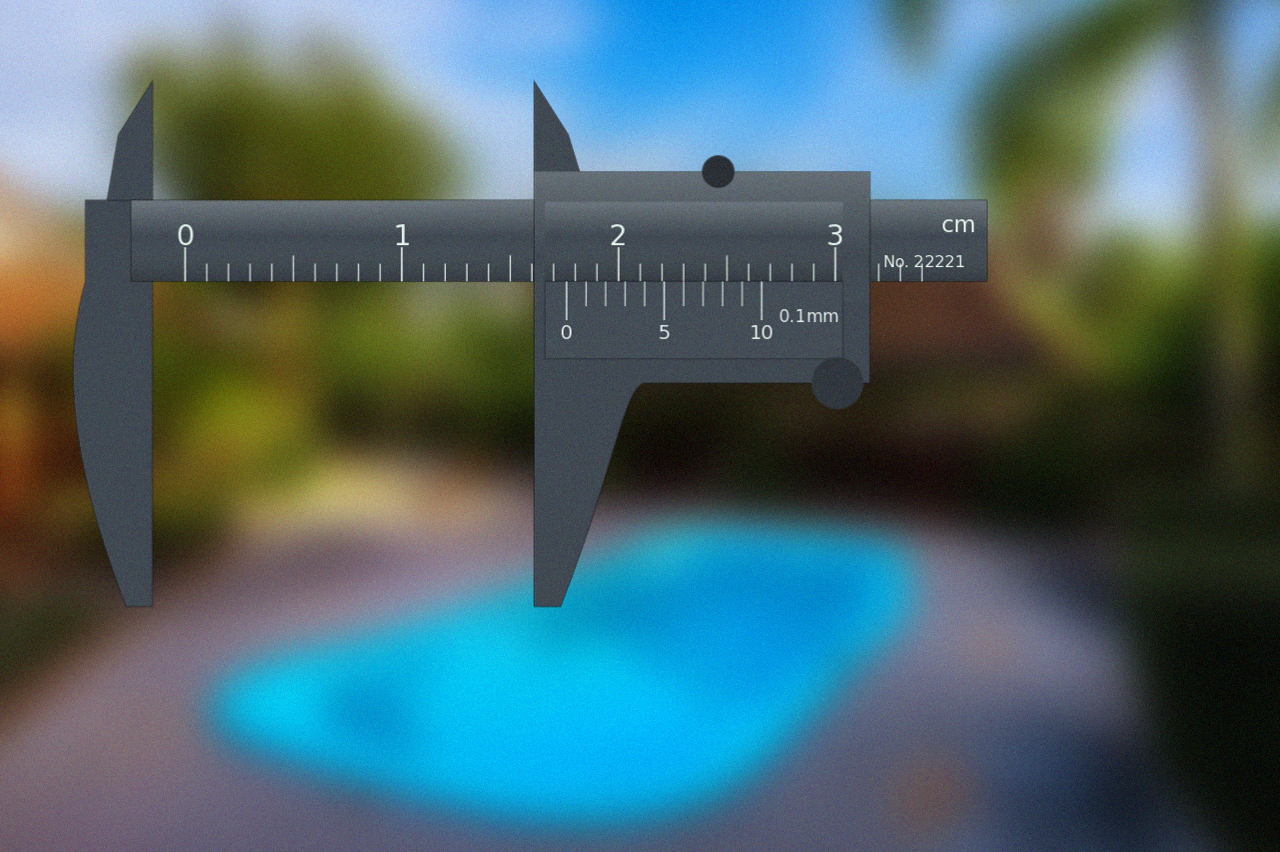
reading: mm 17.6
